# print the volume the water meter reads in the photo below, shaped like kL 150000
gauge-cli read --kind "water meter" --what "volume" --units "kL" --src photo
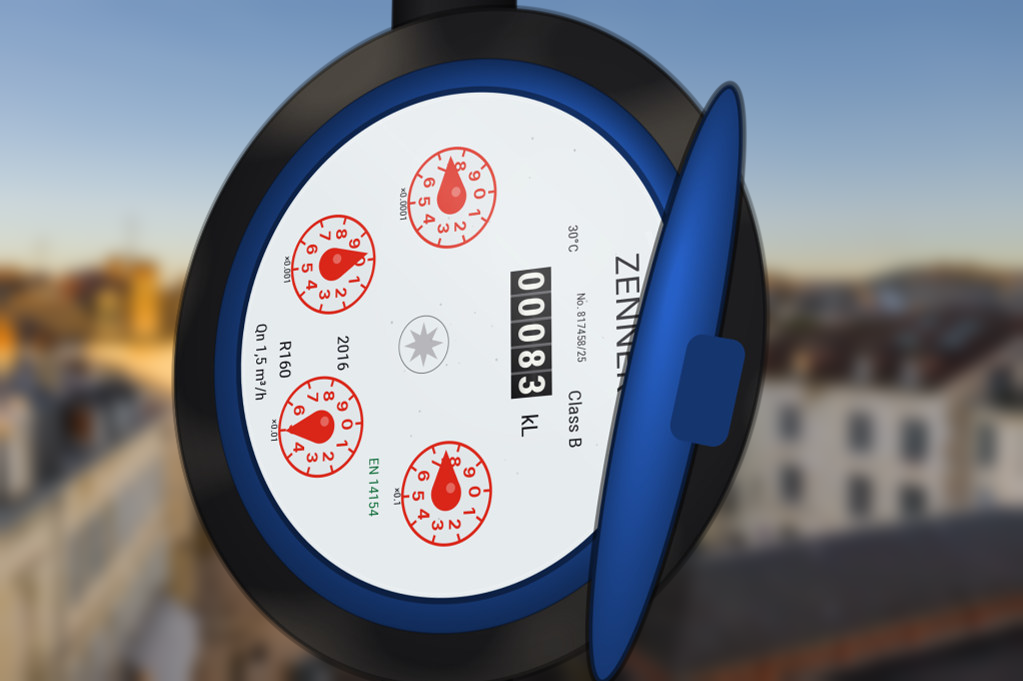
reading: kL 83.7497
